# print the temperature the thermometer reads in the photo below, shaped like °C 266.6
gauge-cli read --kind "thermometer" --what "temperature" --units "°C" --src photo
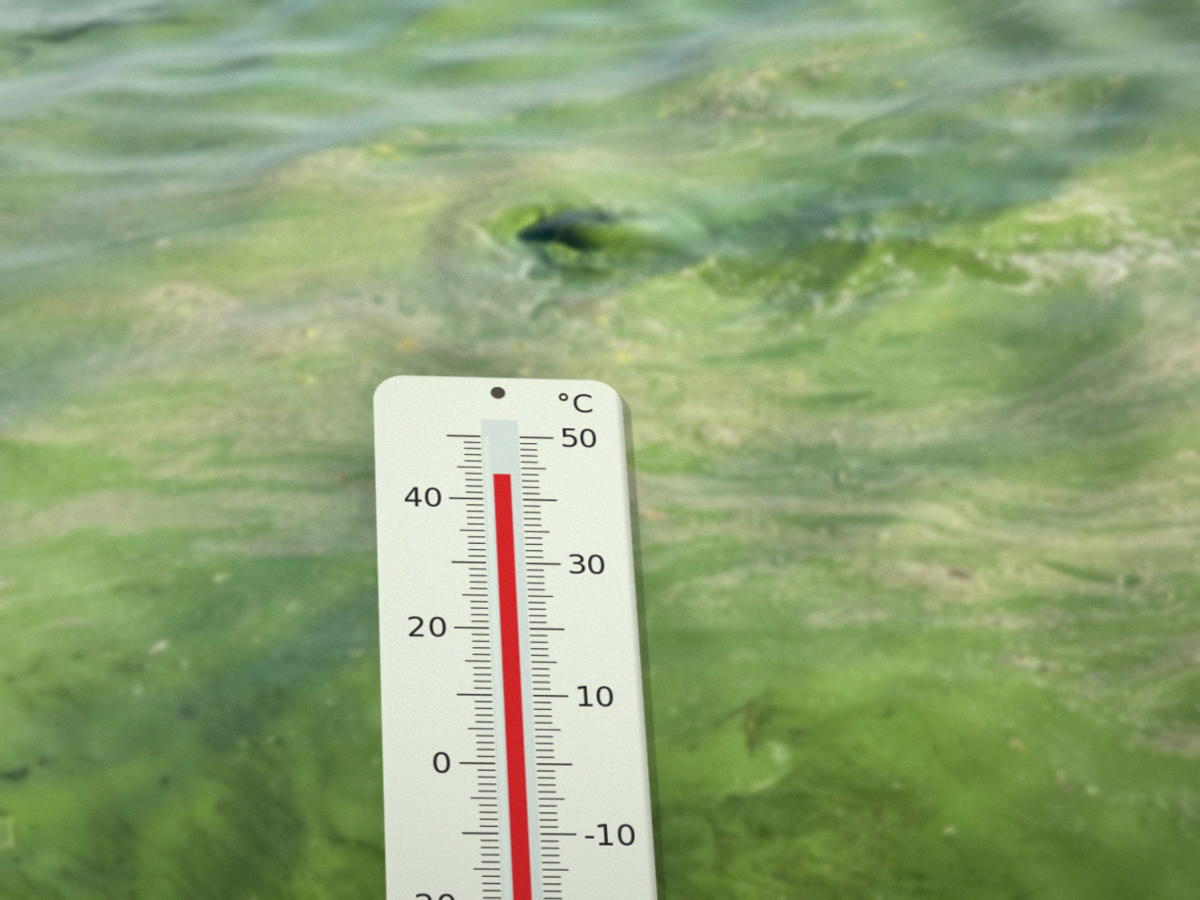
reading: °C 44
